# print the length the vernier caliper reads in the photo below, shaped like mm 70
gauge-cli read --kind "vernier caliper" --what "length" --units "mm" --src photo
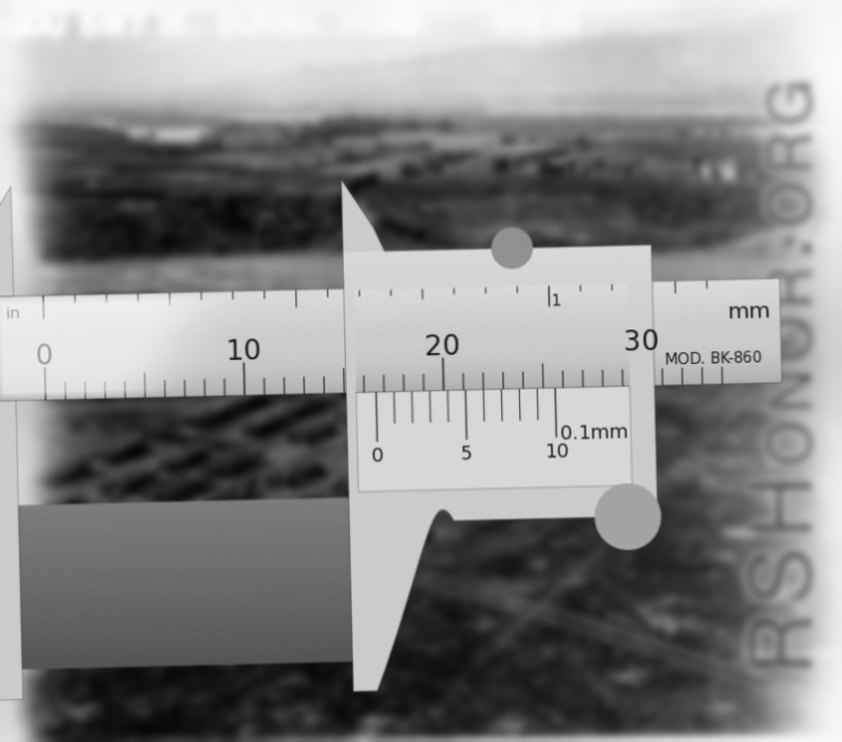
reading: mm 16.6
